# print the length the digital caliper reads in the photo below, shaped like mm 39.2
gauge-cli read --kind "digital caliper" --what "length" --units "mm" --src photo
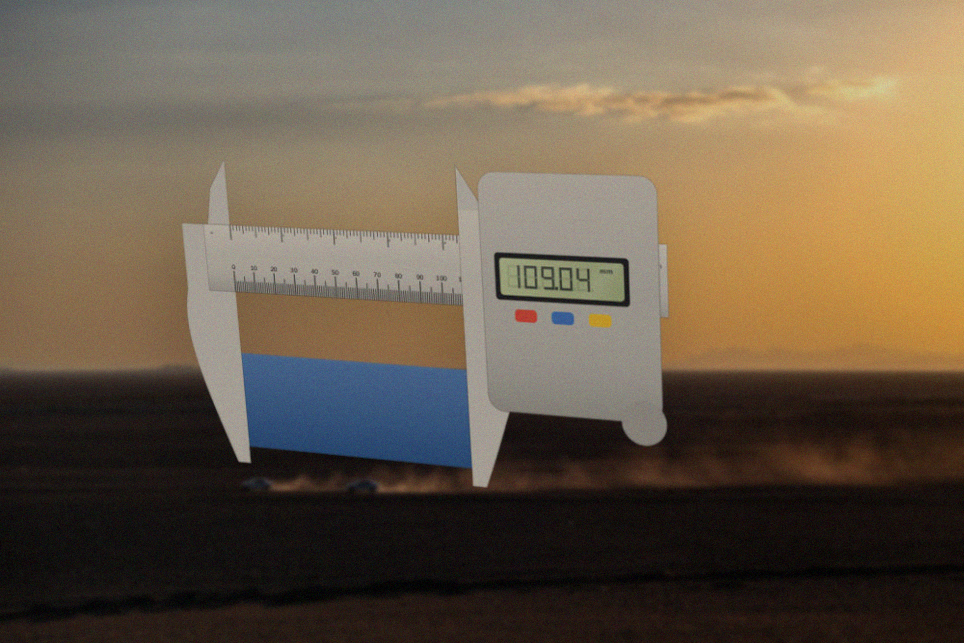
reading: mm 109.04
